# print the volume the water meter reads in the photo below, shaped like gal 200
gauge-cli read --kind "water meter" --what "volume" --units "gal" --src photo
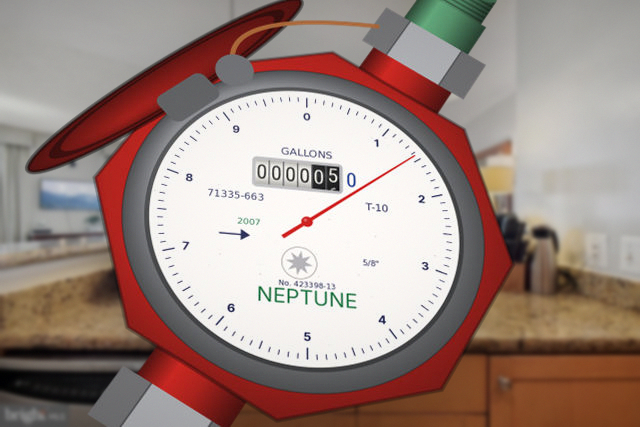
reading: gal 51.4
